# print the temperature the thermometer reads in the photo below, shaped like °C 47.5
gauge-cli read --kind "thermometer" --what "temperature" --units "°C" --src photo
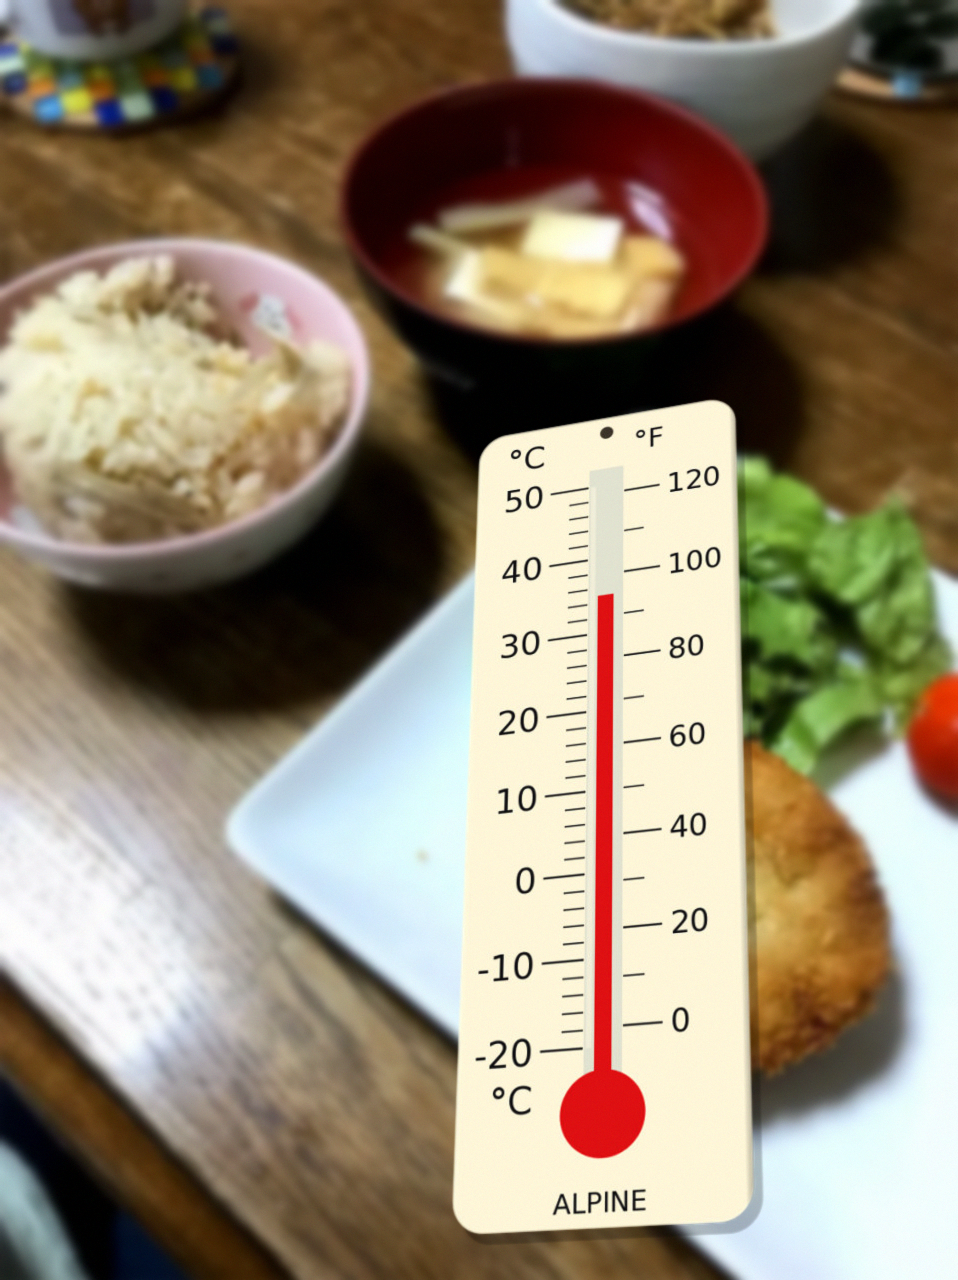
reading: °C 35
